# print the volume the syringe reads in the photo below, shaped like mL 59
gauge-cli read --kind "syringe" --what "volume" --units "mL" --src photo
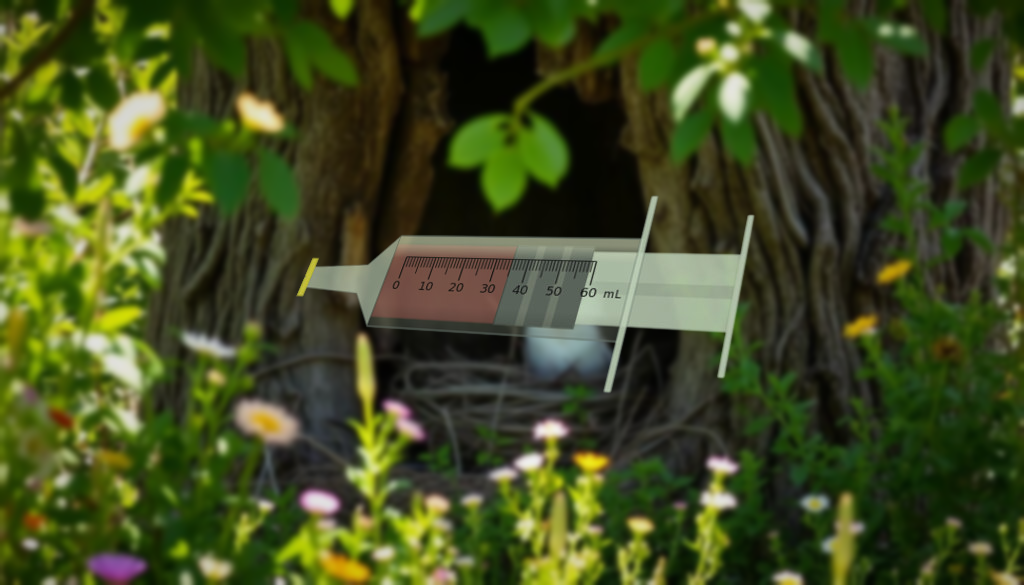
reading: mL 35
